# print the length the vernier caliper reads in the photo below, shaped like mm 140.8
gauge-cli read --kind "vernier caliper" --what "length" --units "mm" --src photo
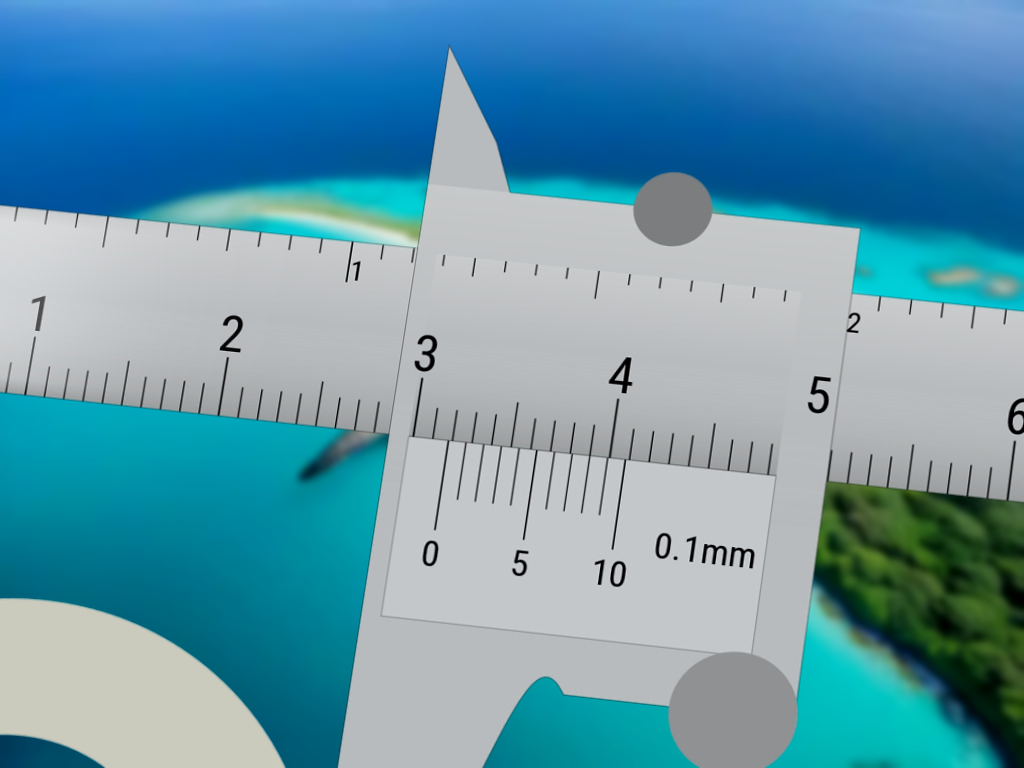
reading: mm 31.8
